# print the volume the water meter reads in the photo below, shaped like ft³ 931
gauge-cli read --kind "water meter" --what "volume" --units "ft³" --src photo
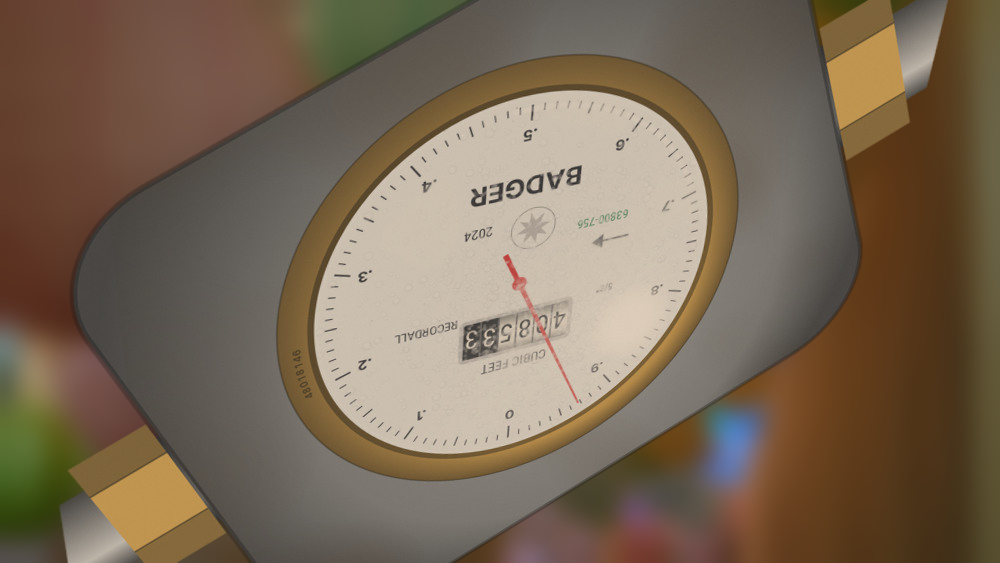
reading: ft³ 408532.93
